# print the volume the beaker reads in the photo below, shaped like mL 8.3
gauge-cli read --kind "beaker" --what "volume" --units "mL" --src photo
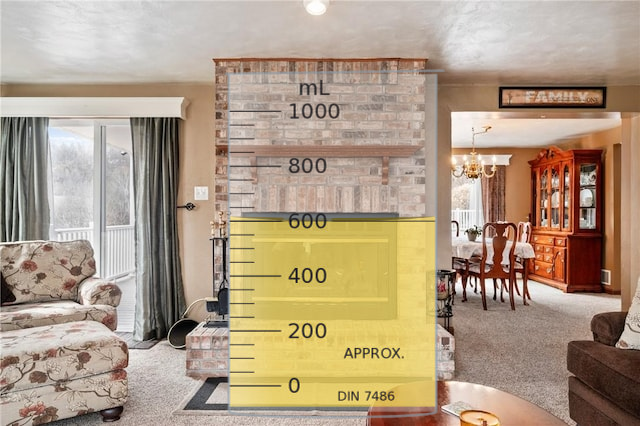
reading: mL 600
